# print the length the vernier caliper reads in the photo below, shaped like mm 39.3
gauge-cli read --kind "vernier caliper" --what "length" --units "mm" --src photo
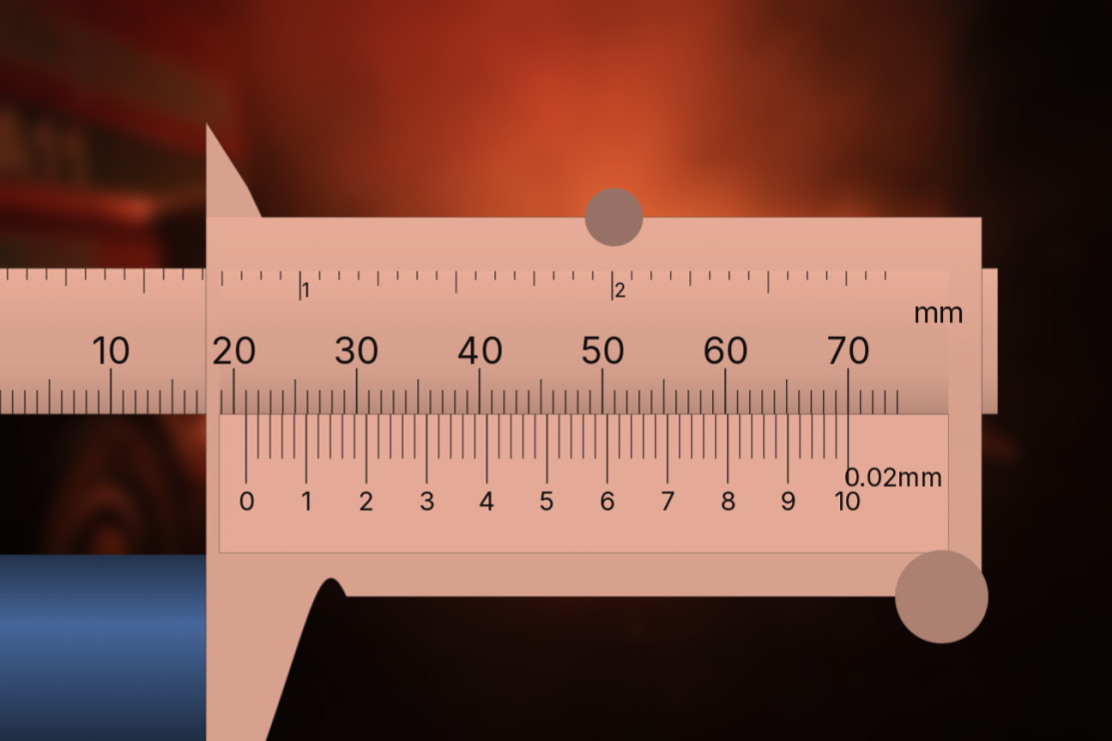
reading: mm 21.0
